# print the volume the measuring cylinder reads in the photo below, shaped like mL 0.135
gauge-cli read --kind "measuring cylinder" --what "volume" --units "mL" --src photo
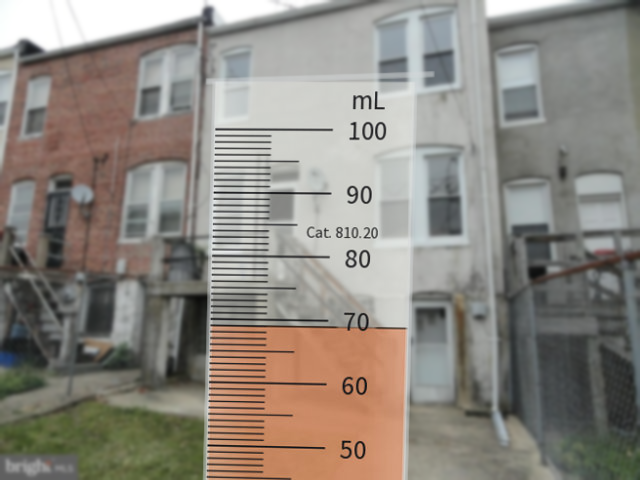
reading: mL 69
